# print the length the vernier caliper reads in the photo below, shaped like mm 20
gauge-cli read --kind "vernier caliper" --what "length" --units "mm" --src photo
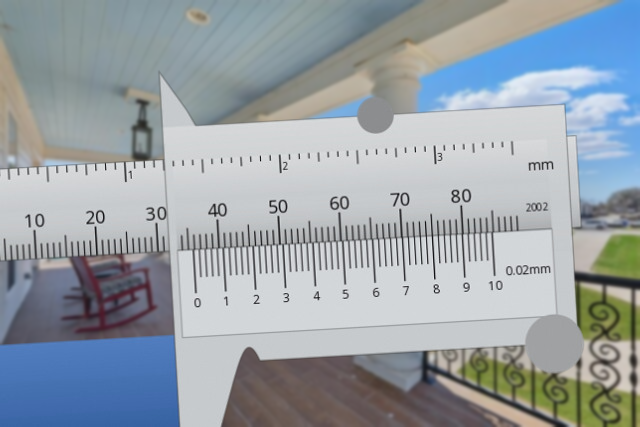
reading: mm 35.8
